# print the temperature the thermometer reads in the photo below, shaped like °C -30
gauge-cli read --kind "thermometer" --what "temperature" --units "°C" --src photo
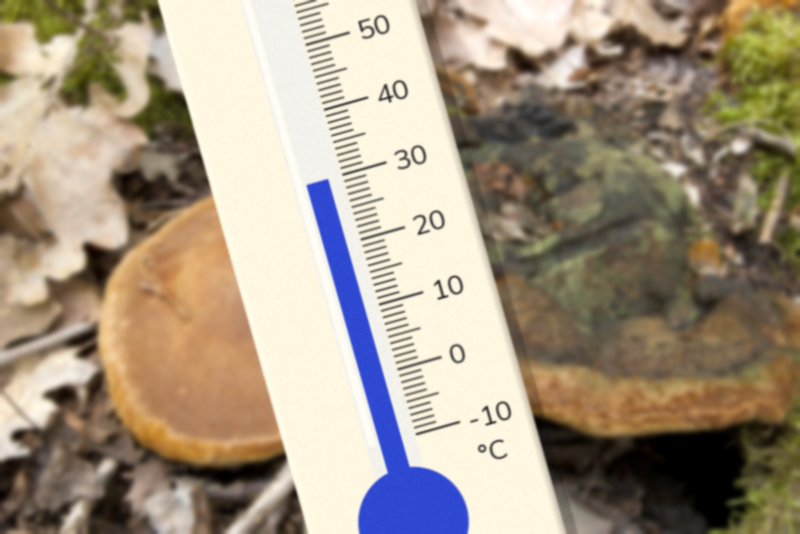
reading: °C 30
